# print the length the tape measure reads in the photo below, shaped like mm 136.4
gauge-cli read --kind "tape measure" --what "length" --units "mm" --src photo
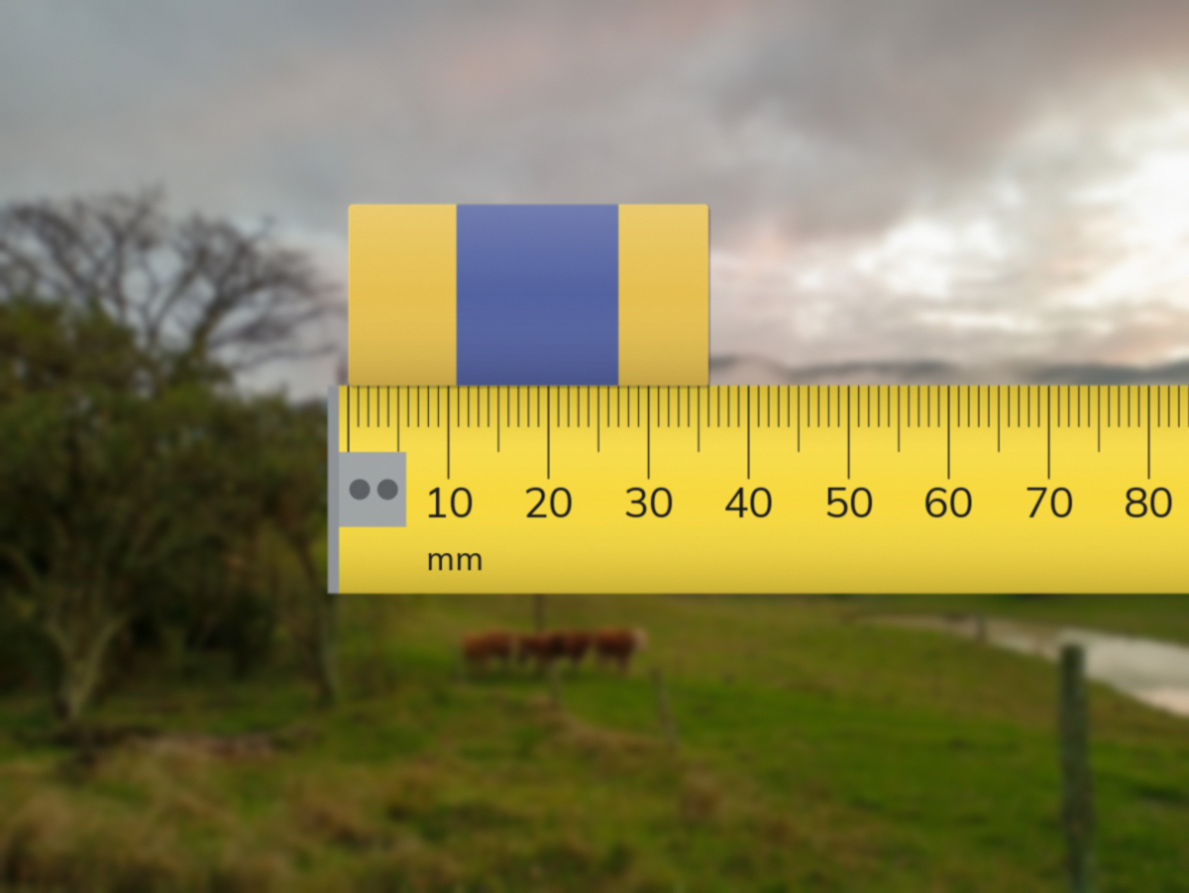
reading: mm 36
